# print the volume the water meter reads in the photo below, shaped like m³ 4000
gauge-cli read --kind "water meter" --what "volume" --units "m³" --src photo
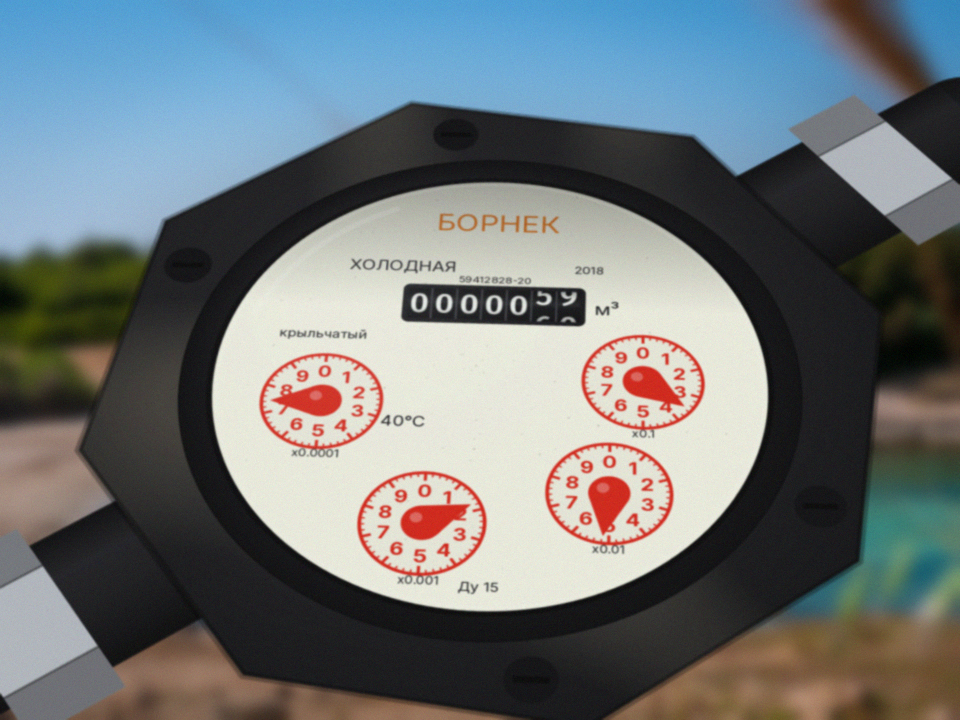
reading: m³ 59.3517
